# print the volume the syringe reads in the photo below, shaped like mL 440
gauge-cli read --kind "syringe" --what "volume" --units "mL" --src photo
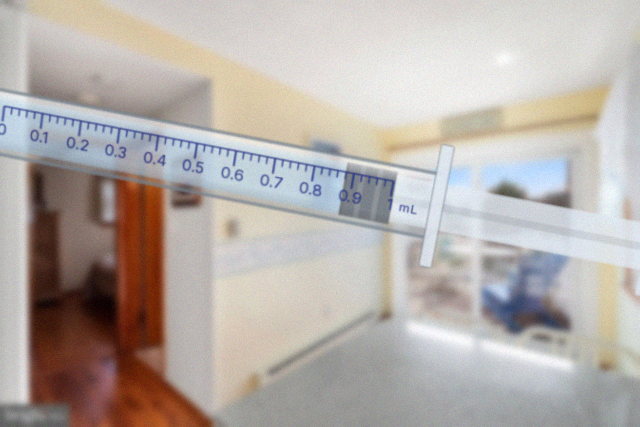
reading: mL 0.88
